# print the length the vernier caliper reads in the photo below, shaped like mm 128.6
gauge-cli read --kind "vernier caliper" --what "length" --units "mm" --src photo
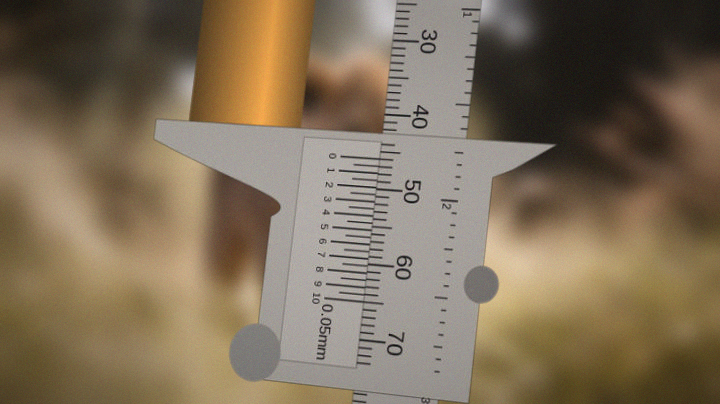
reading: mm 46.0
